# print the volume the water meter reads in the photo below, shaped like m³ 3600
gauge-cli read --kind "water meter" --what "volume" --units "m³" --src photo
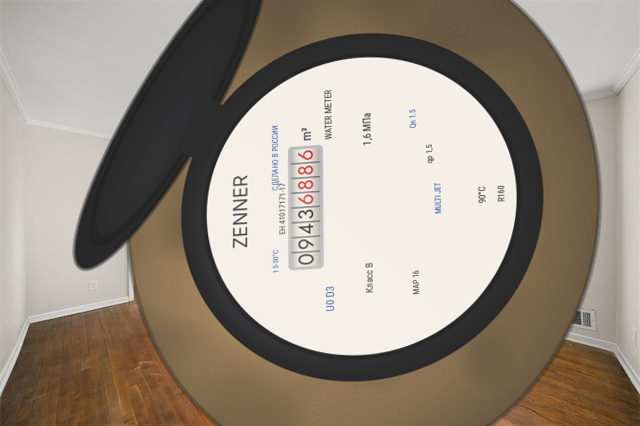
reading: m³ 943.6886
